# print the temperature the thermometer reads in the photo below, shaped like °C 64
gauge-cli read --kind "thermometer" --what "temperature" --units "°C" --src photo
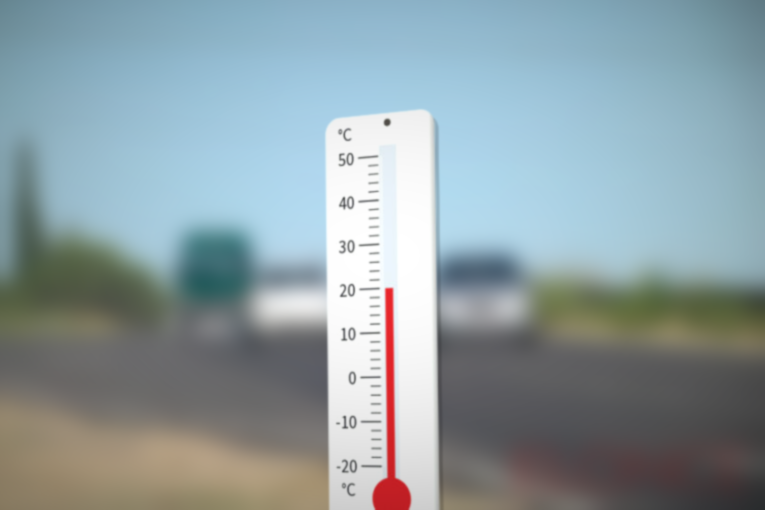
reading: °C 20
